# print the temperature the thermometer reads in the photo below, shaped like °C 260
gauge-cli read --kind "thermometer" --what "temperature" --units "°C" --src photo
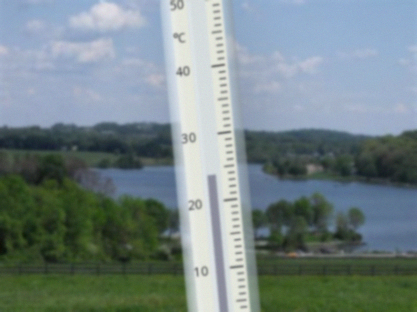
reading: °C 24
